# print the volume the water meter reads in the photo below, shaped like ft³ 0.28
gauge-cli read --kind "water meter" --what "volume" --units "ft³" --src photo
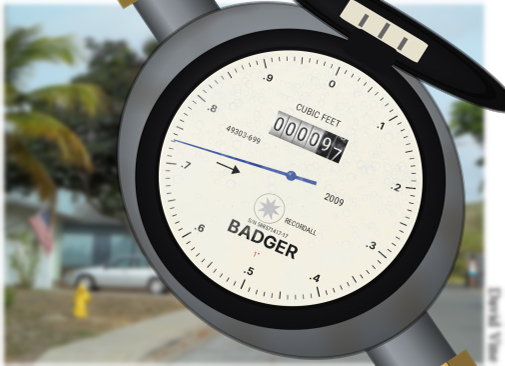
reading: ft³ 96.73
